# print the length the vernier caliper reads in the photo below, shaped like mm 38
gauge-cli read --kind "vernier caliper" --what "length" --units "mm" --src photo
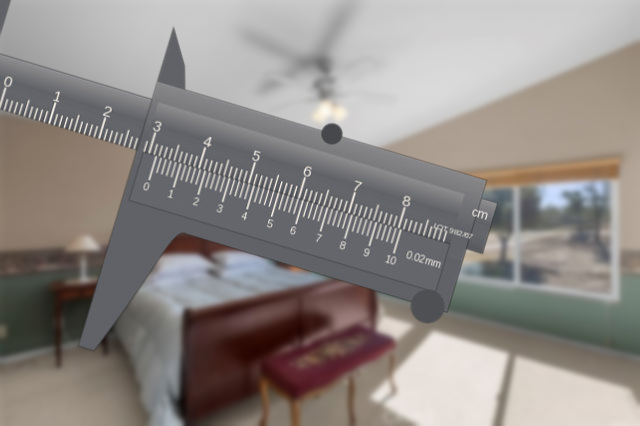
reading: mm 31.5
